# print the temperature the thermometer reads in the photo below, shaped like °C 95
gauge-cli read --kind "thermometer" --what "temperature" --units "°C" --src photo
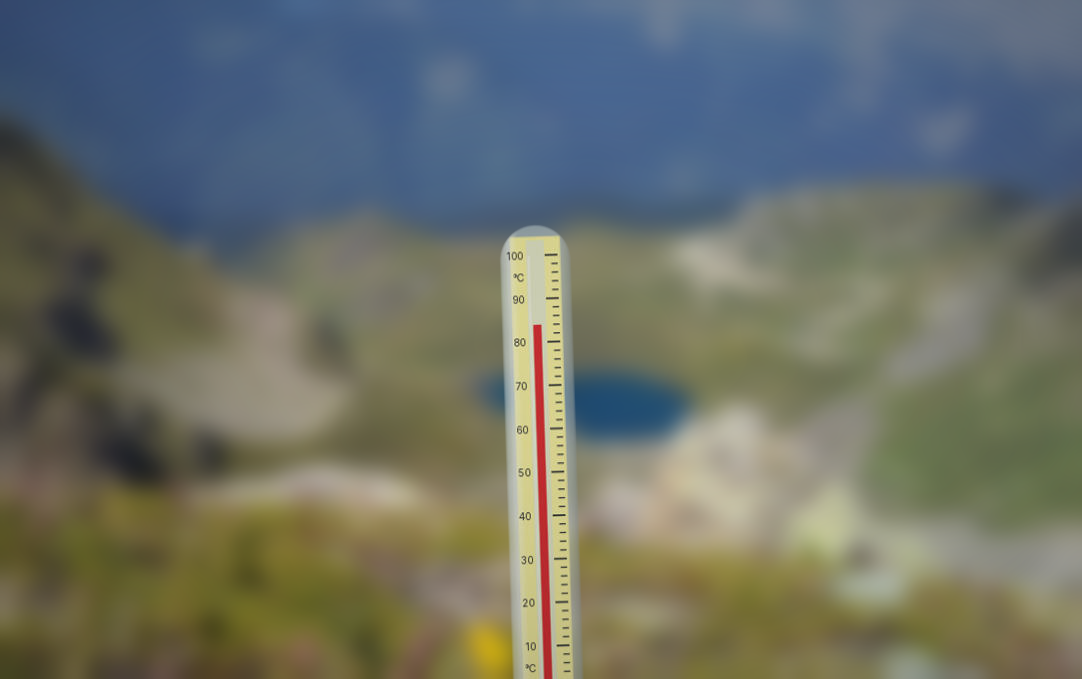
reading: °C 84
